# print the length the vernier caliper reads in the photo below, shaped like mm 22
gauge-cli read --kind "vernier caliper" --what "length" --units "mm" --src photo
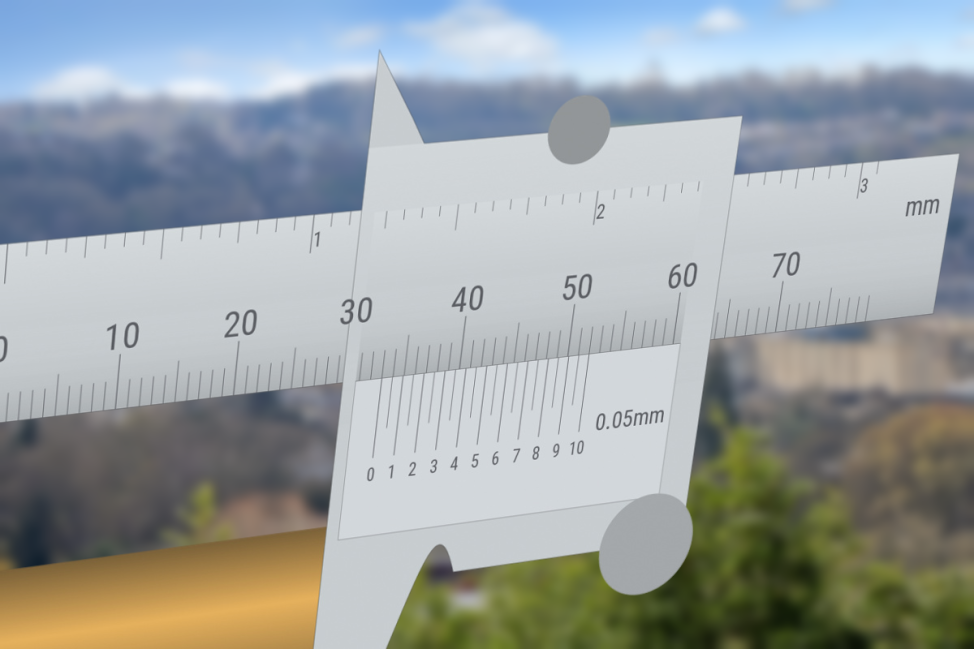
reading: mm 33.0
